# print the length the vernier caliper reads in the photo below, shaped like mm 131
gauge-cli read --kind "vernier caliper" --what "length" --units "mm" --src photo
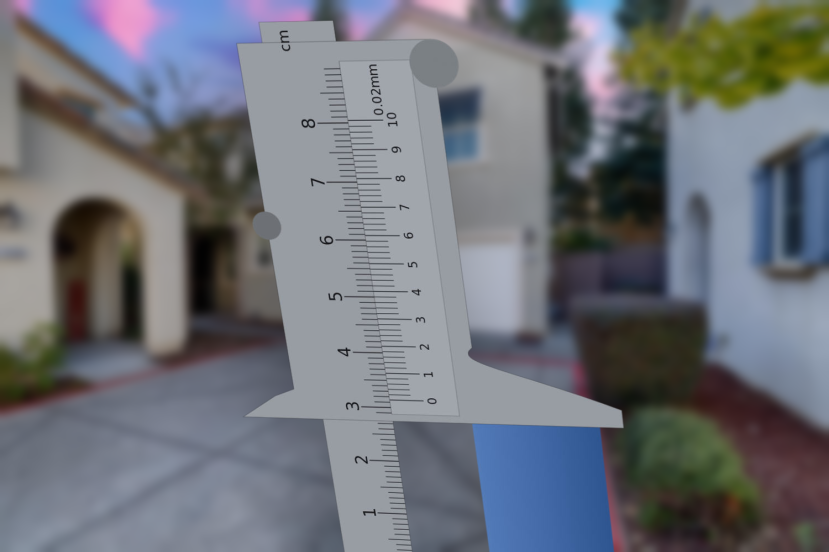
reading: mm 31.4
